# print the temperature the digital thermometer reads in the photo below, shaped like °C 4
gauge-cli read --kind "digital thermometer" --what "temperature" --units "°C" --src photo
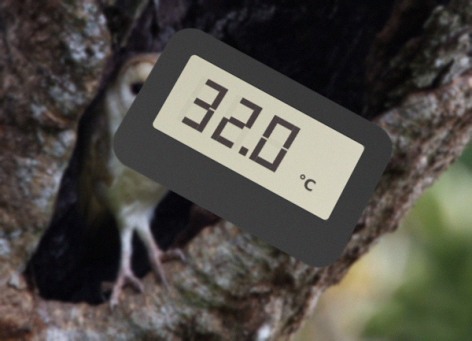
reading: °C 32.0
